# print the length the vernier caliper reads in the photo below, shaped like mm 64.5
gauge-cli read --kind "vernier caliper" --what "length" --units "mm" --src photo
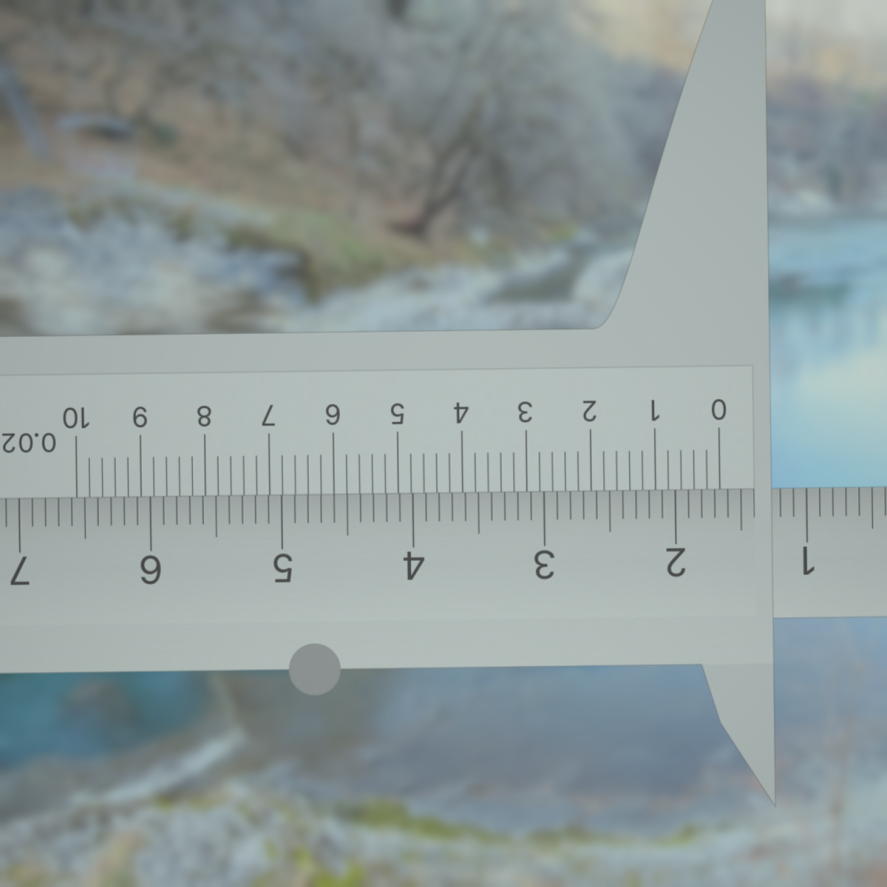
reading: mm 16.6
